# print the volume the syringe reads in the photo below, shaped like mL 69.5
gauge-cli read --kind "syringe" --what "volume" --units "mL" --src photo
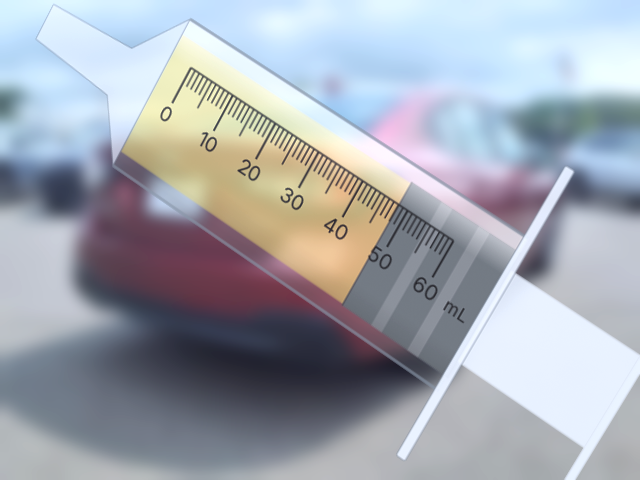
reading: mL 48
